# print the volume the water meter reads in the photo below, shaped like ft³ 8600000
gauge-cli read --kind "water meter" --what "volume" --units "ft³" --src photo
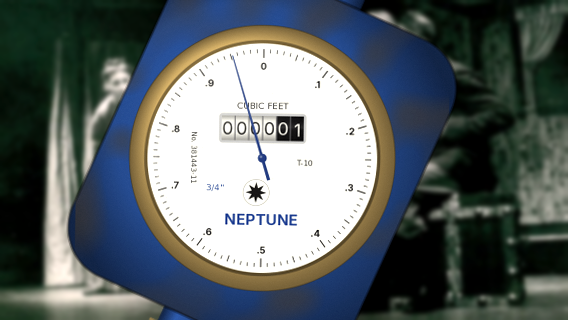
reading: ft³ 0.95
